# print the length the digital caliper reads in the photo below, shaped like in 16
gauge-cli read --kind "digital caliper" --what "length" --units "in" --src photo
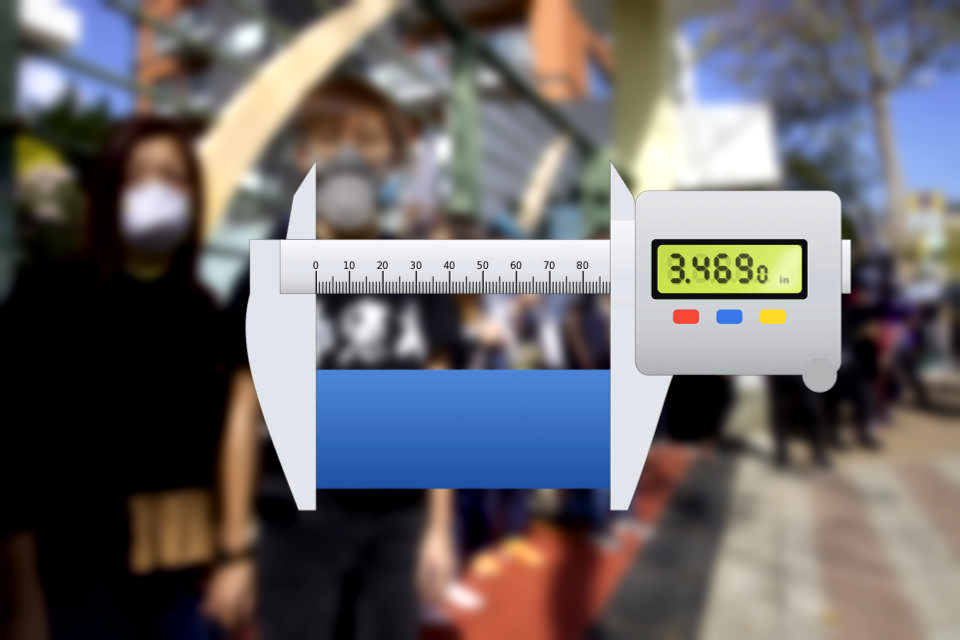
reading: in 3.4690
